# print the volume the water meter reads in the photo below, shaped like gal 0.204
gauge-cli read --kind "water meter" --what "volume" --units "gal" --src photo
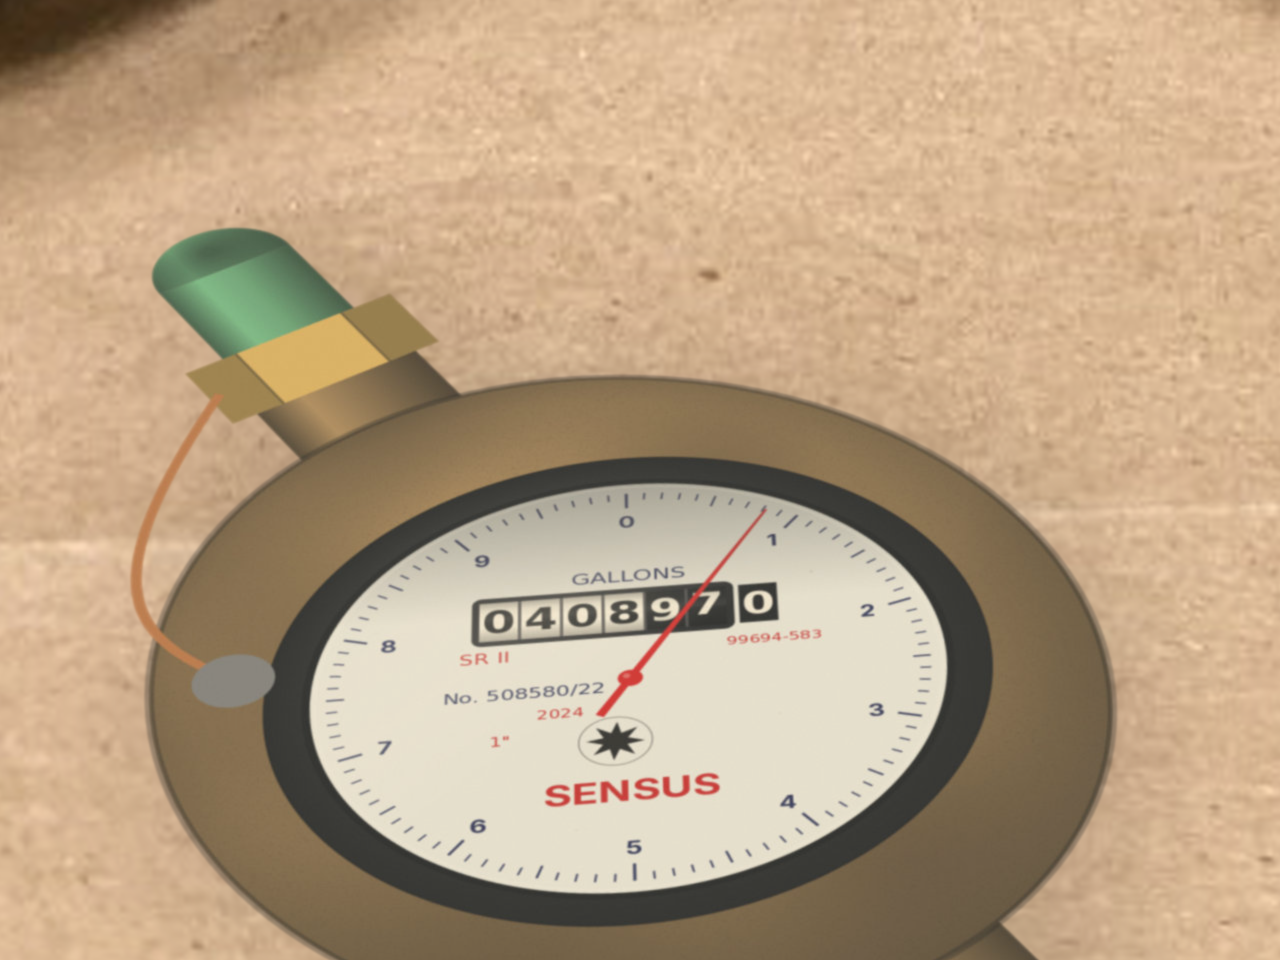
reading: gal 408970.8
